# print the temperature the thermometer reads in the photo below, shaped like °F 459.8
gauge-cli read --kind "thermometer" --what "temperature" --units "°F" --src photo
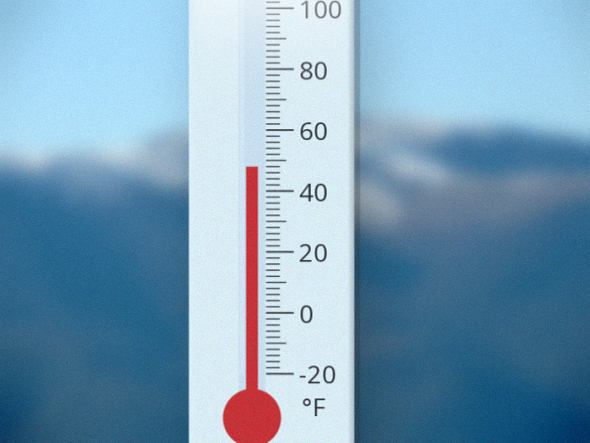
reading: °F 48
